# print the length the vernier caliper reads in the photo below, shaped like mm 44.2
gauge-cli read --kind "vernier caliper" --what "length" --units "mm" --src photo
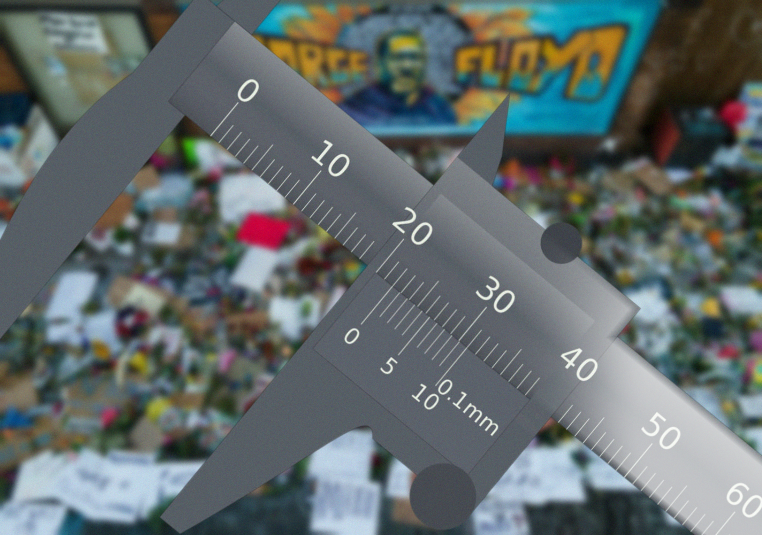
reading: mm 22.0
